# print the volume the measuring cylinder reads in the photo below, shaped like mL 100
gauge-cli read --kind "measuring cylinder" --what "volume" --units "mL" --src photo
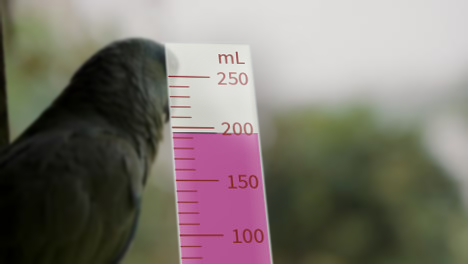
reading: mL 195
